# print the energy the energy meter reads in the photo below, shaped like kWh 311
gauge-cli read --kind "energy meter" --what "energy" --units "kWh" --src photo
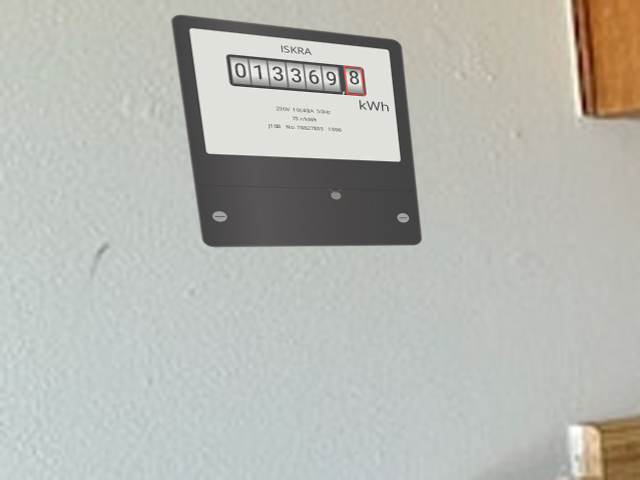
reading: kWh 13369.8
